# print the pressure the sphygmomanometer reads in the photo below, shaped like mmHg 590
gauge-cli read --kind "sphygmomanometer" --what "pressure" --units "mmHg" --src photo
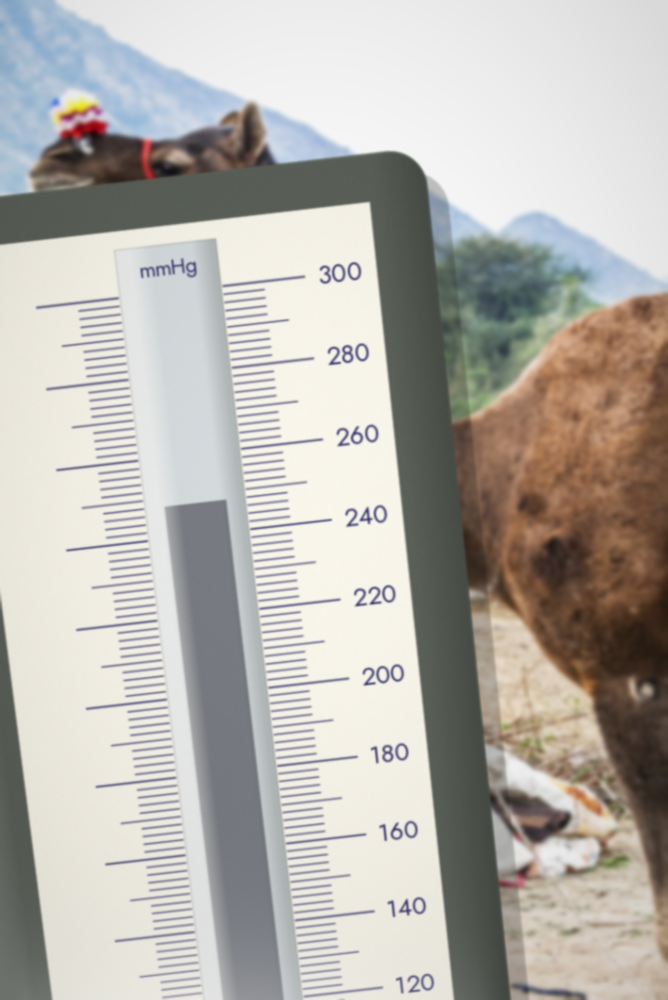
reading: mmHg 248
